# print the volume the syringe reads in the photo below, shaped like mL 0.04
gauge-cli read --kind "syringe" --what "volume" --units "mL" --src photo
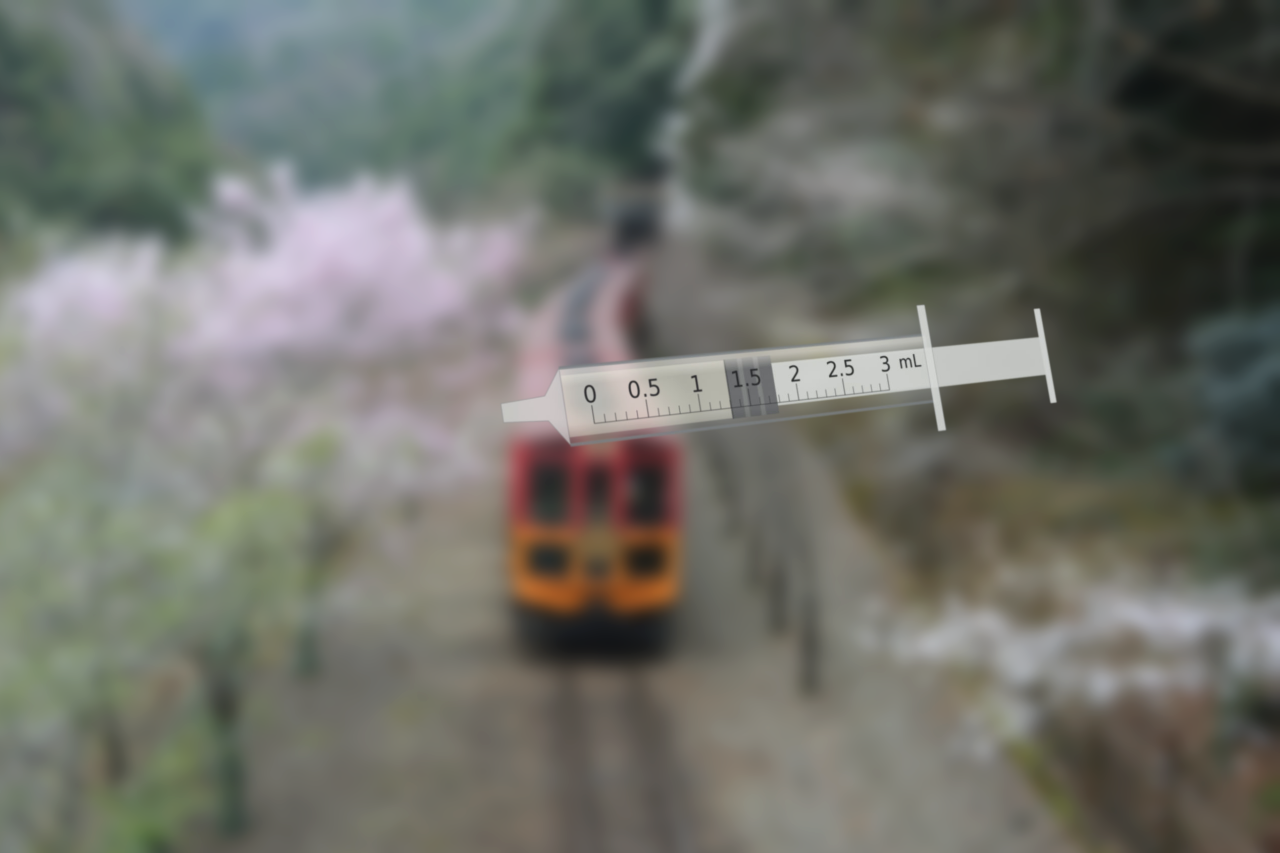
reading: mL 1.3
